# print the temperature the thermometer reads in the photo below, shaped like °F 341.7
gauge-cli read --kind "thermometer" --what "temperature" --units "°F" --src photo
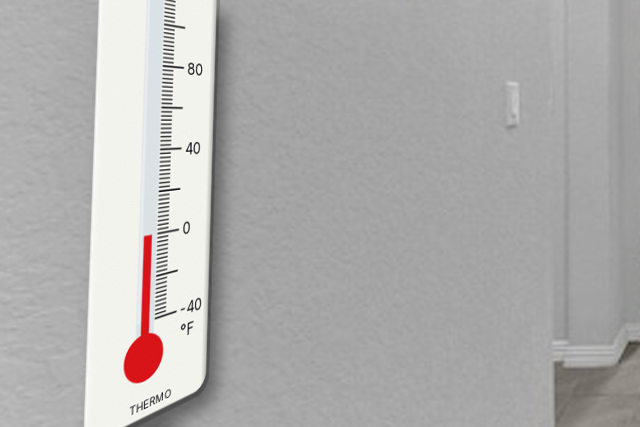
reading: °F 0
